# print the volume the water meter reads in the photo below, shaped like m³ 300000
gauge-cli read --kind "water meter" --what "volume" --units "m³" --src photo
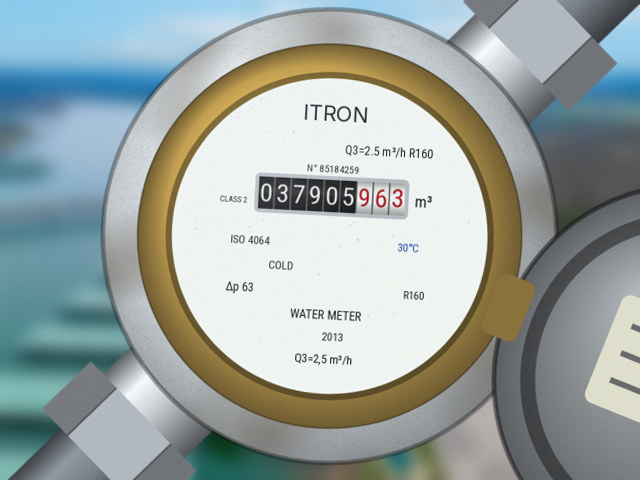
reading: m³ 37905.963
